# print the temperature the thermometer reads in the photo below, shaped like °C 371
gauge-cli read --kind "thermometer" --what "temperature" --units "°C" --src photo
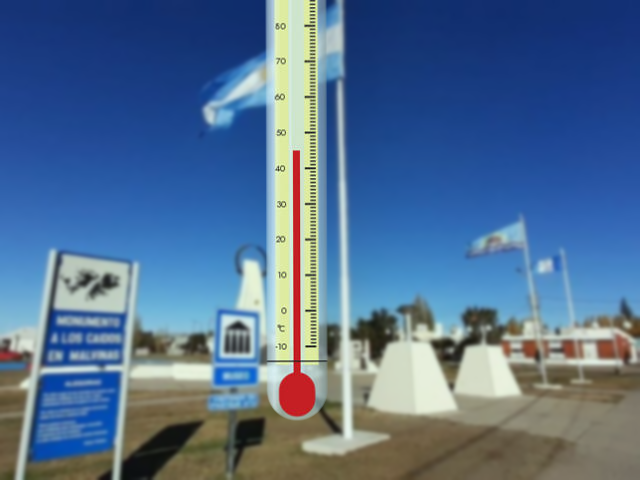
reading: °C 45
